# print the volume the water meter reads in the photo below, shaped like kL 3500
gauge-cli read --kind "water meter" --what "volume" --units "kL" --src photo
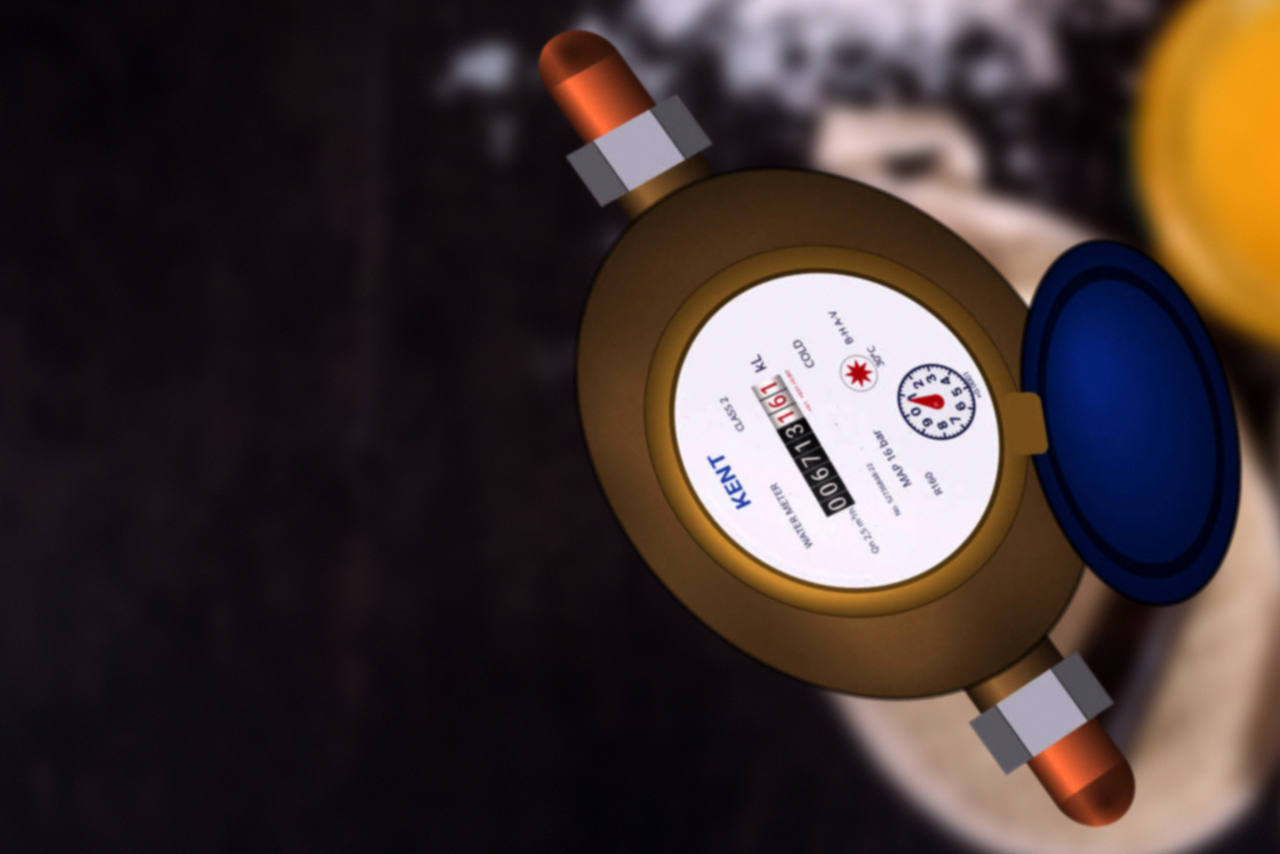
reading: kL 6713.1610
